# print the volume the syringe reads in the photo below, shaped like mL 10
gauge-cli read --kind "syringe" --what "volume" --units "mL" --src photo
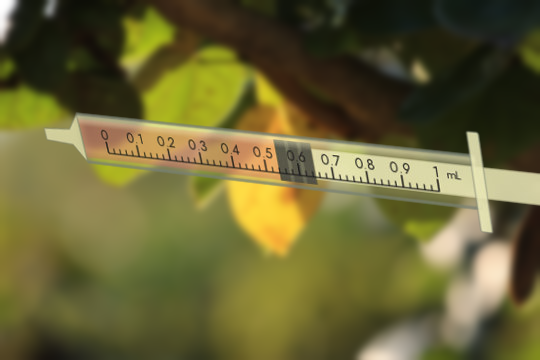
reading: mL 0.54
